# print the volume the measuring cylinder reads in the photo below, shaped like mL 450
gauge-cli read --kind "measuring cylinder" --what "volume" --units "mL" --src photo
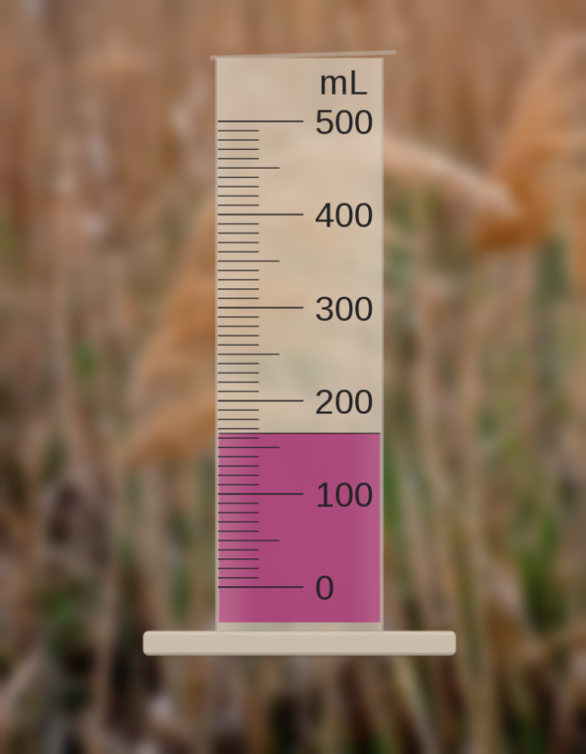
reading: mL 165
